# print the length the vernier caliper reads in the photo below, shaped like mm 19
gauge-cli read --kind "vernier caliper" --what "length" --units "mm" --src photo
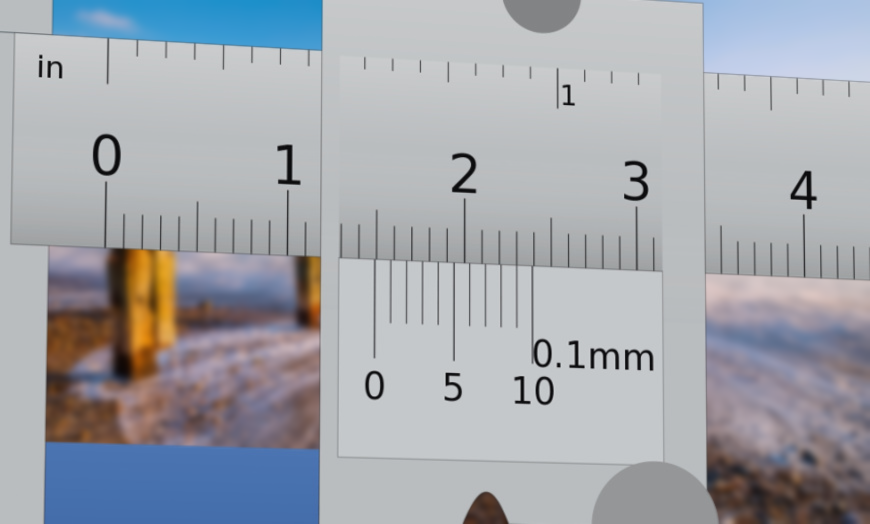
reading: mm 14.9
